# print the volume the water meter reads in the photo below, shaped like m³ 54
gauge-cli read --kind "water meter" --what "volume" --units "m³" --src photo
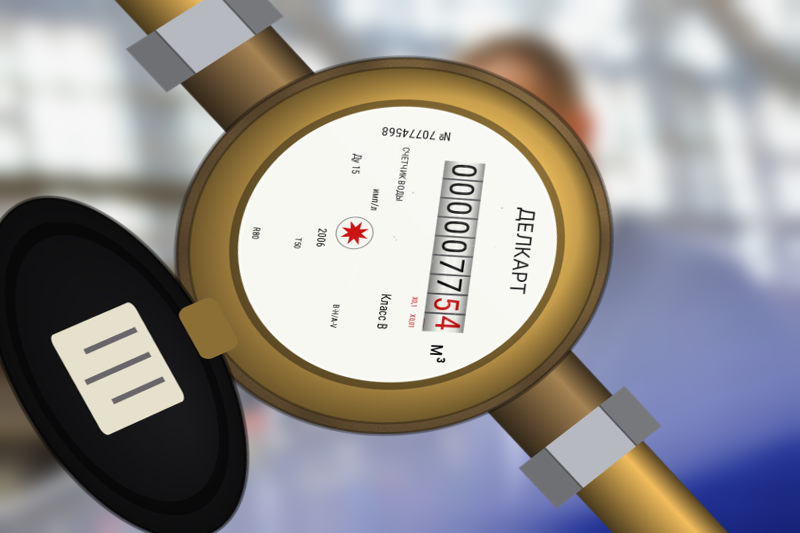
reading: m³ 77.54
